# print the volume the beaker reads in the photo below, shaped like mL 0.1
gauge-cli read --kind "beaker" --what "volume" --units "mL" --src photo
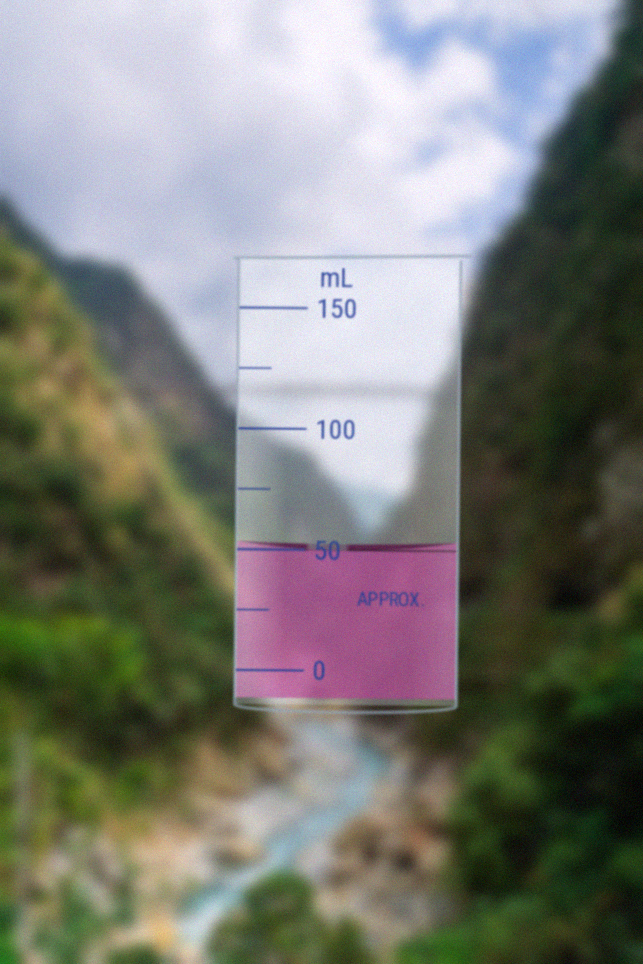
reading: mL 50
